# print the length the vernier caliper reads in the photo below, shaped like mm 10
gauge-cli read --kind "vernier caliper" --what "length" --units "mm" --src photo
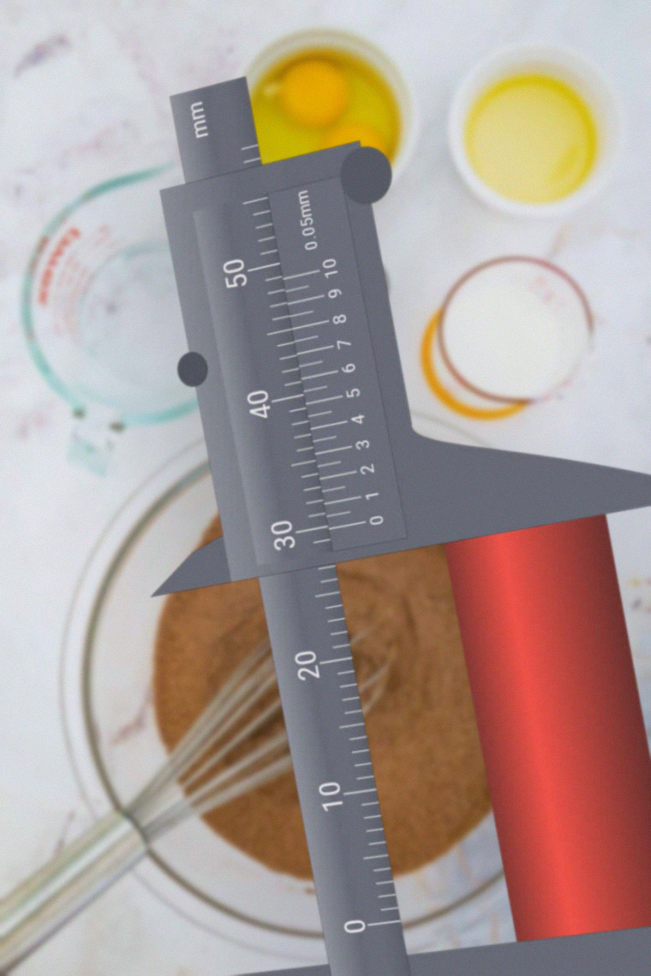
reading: mm 29.8
